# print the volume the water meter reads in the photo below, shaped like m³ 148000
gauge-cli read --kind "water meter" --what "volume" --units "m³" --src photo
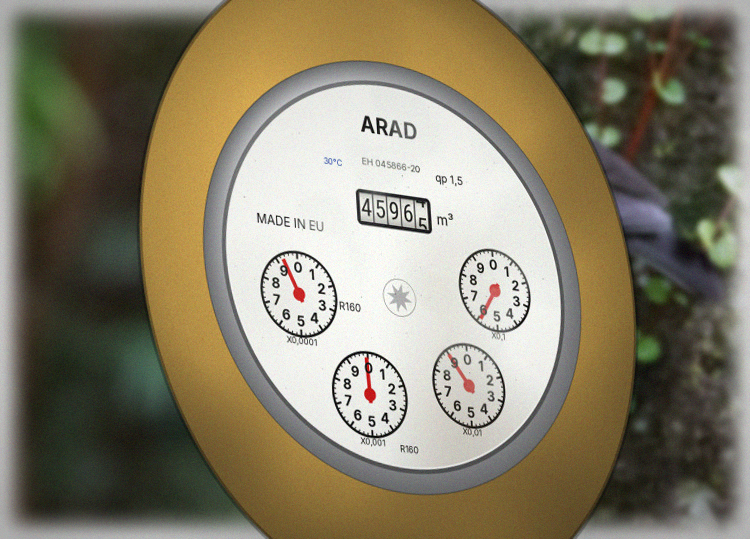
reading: m³ 45964.5899
